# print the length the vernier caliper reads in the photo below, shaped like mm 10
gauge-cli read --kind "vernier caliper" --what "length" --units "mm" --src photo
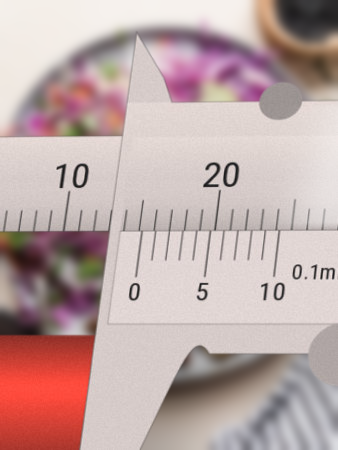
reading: mm 15.2
